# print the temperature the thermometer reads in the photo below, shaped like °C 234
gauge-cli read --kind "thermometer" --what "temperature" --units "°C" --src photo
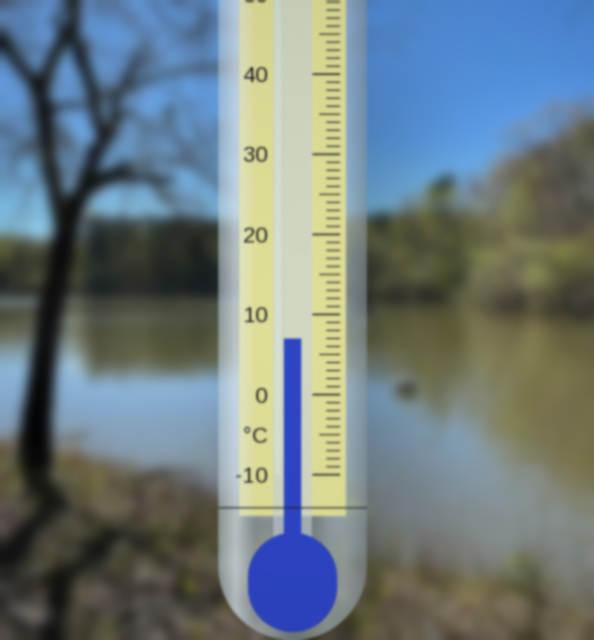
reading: °C 7
